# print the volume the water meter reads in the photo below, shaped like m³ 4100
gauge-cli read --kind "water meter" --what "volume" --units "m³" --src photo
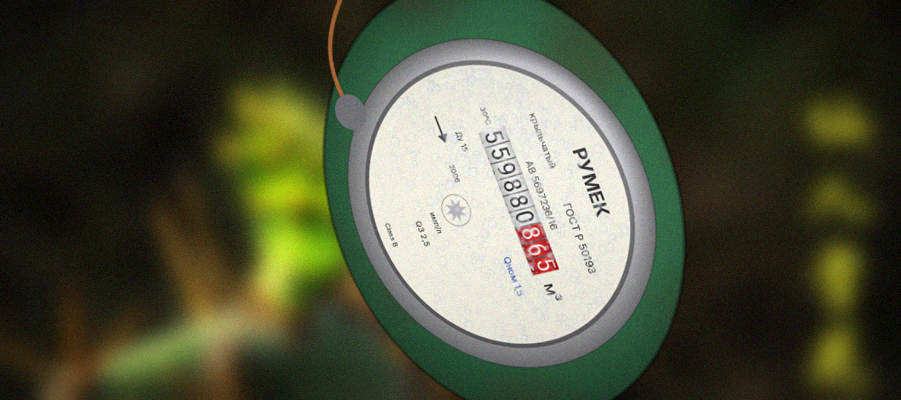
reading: m³ 559880.865
